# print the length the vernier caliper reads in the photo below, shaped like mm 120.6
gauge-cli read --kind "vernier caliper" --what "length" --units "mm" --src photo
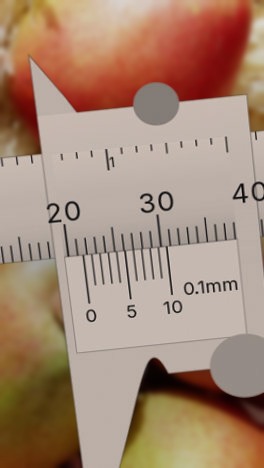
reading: mm 21.6
